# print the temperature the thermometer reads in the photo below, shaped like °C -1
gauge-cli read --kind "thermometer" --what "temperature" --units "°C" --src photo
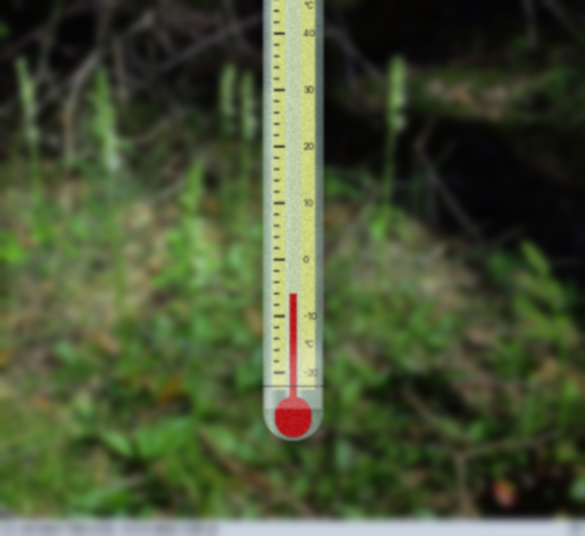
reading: °C -6
